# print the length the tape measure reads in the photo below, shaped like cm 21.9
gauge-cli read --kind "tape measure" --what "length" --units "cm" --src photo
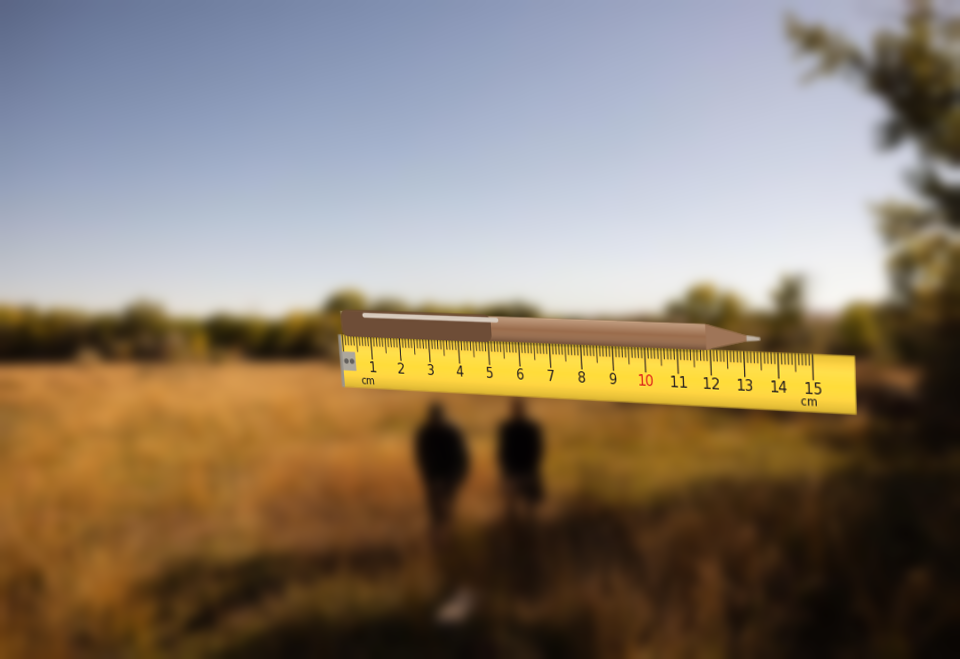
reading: cm 13.5
